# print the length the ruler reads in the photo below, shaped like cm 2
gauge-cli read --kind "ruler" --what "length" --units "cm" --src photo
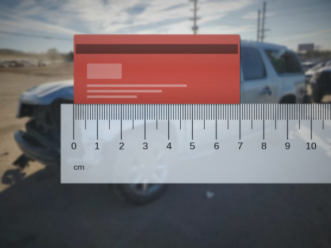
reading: cm 7
